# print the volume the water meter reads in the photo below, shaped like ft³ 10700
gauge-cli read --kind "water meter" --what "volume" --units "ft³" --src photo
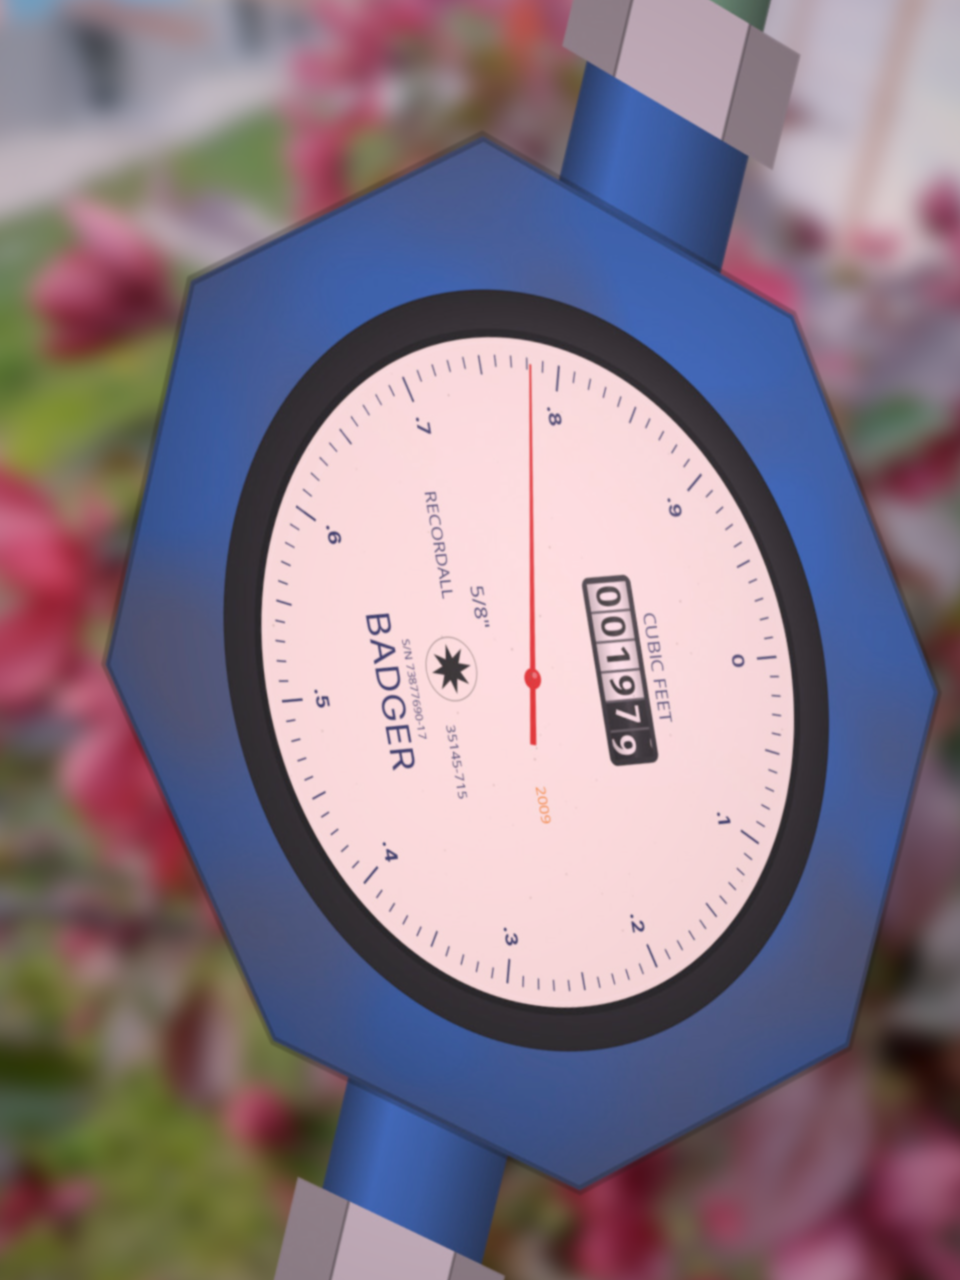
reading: ft³ 1978.78
